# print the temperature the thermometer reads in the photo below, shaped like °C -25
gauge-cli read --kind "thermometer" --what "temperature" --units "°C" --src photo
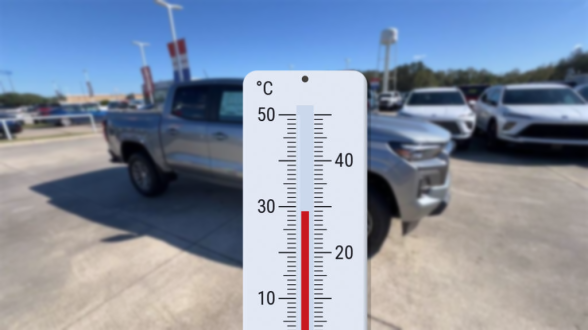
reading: °C 29
